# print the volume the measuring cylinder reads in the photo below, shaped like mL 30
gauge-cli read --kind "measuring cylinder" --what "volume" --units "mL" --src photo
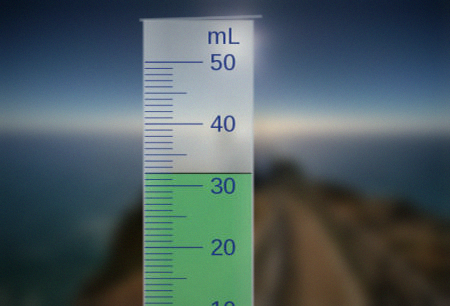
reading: mL 32
